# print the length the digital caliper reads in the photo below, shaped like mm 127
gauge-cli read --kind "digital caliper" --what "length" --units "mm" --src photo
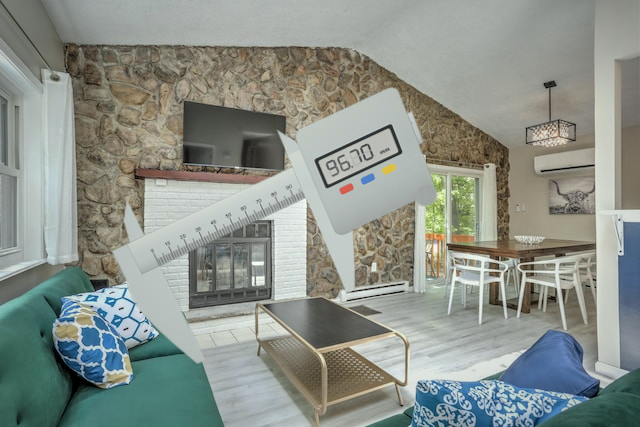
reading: mm 96.70
